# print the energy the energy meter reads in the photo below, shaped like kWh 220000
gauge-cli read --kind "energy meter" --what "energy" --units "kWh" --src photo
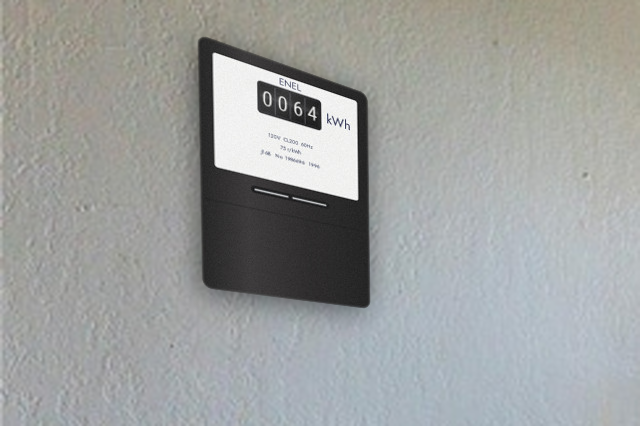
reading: kWh 64
